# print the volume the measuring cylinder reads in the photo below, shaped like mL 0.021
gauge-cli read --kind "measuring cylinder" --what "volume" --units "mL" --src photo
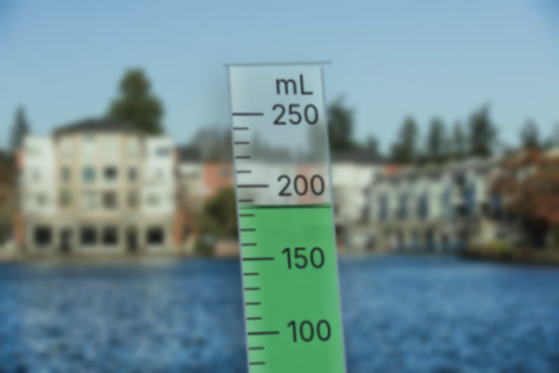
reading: mL 185
